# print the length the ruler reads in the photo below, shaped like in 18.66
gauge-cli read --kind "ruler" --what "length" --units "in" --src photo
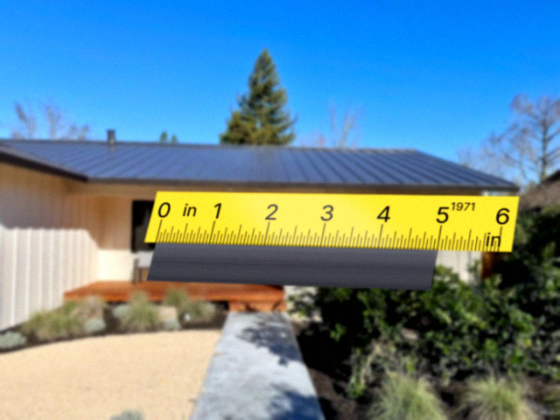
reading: in 5
